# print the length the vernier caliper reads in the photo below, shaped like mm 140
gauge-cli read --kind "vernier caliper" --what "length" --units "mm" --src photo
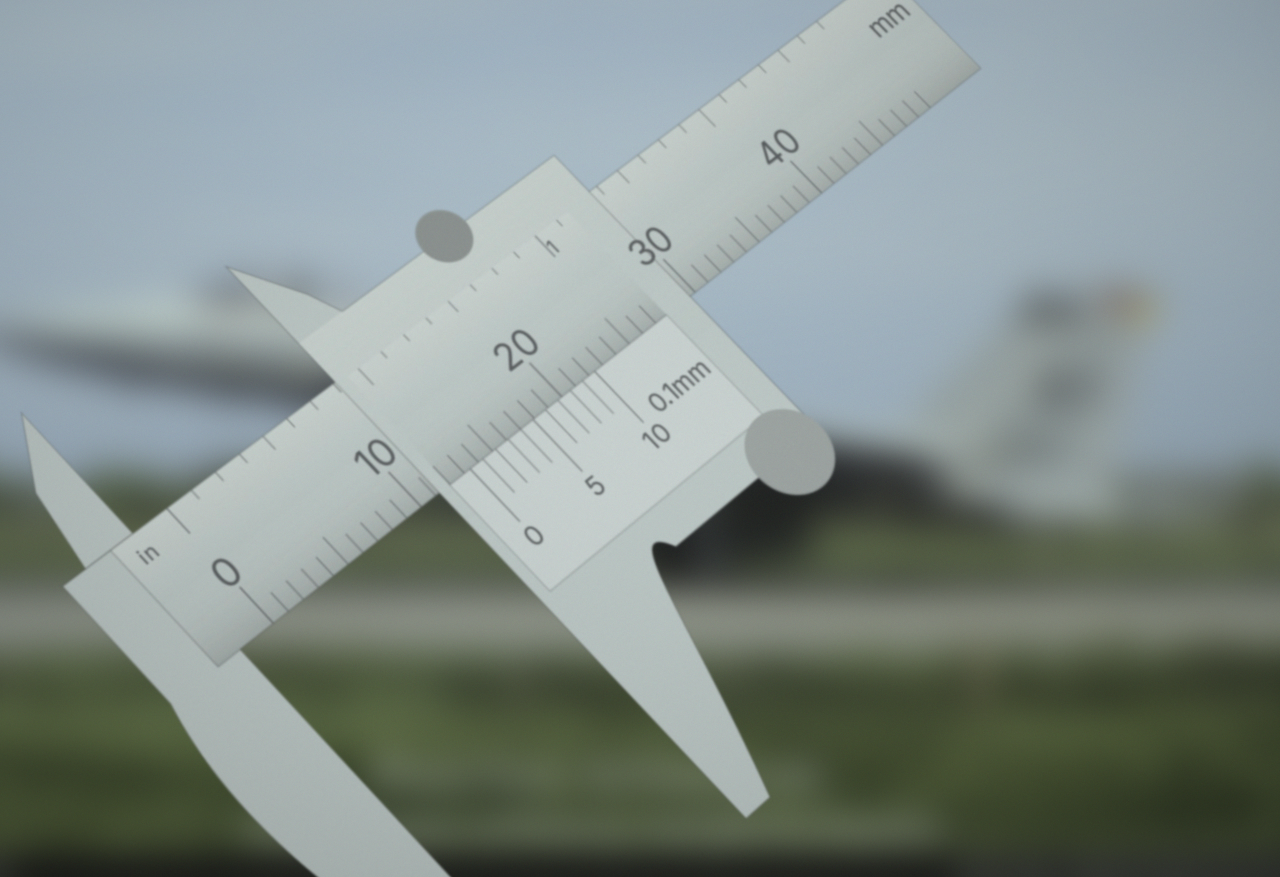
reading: mm 13.4
